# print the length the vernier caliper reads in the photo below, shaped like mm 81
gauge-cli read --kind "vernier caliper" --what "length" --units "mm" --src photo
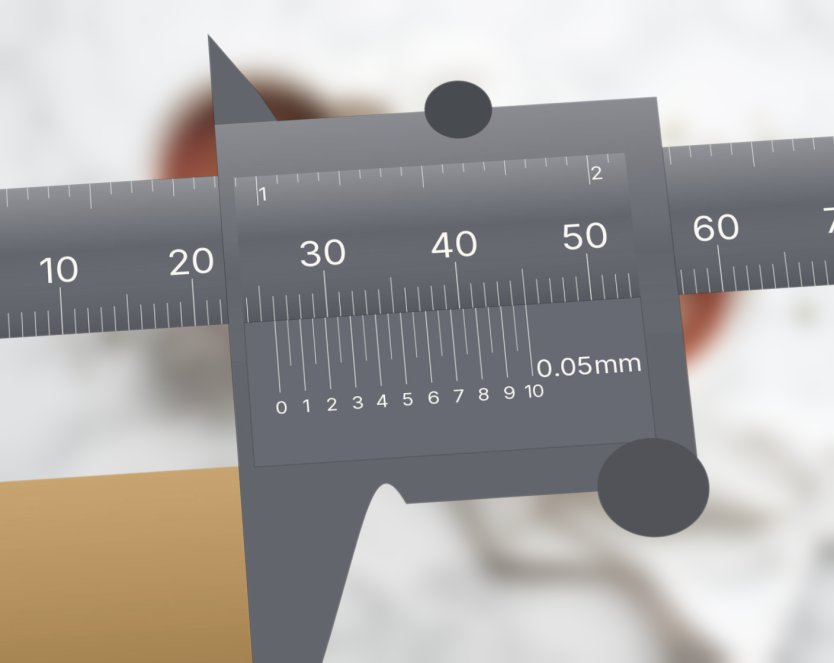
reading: mm 26.0
